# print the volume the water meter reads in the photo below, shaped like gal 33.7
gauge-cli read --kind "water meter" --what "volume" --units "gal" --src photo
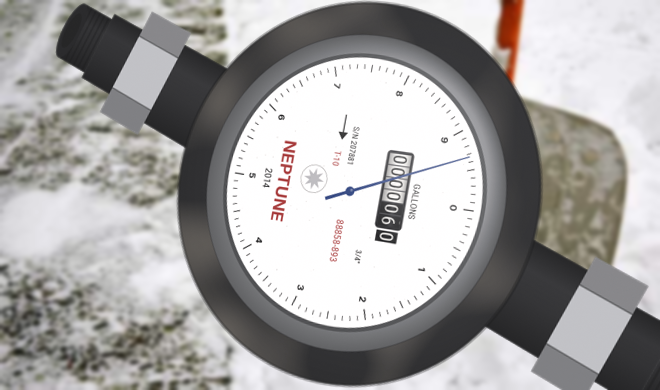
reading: gal 59.3
